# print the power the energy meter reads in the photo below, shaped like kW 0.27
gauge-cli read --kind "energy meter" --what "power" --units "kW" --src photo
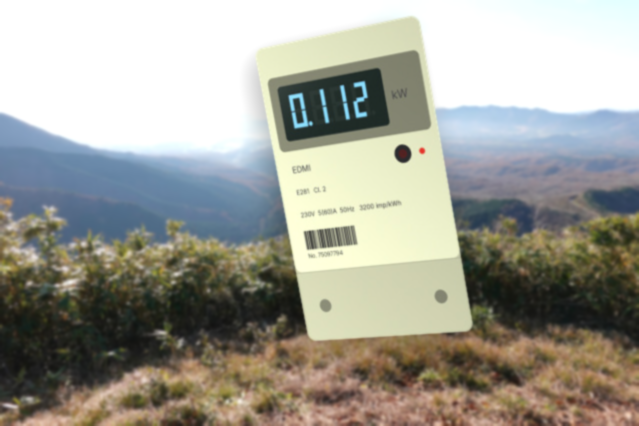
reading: kW 0.112
